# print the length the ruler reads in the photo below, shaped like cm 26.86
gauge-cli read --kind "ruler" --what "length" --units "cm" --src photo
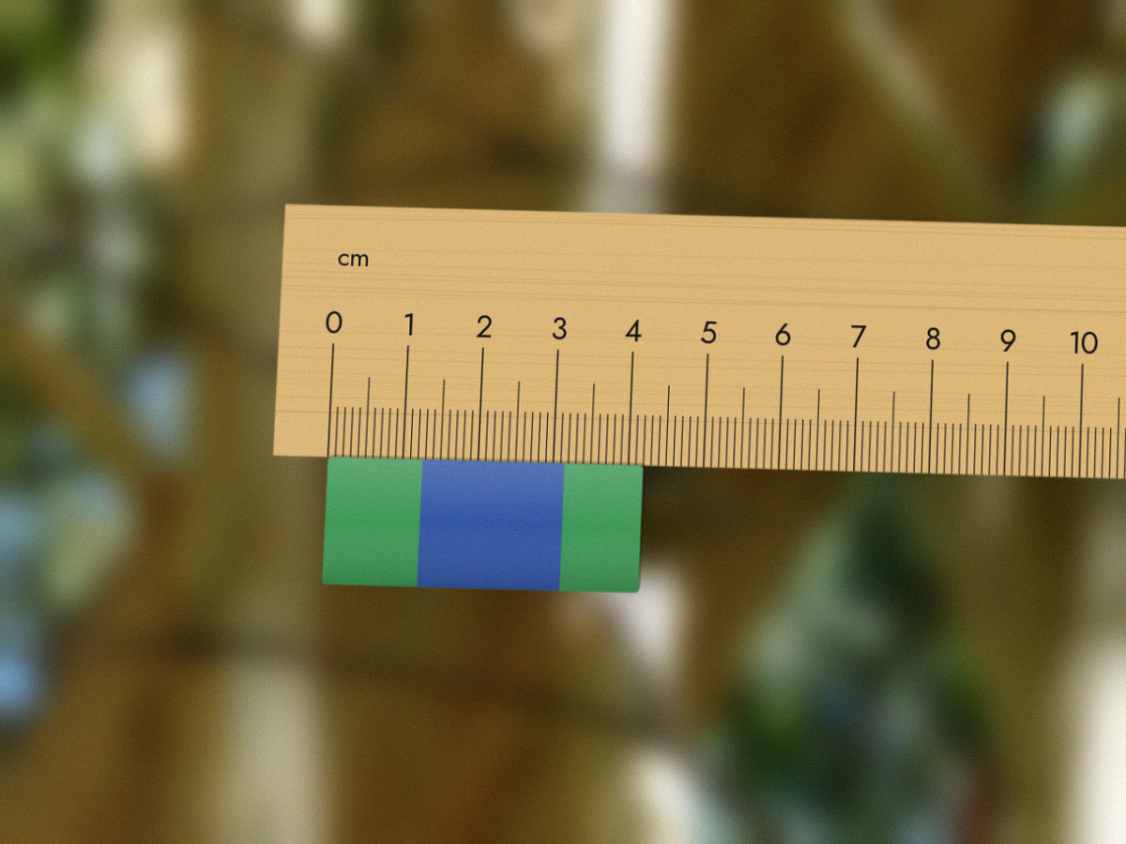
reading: cm 4.2
